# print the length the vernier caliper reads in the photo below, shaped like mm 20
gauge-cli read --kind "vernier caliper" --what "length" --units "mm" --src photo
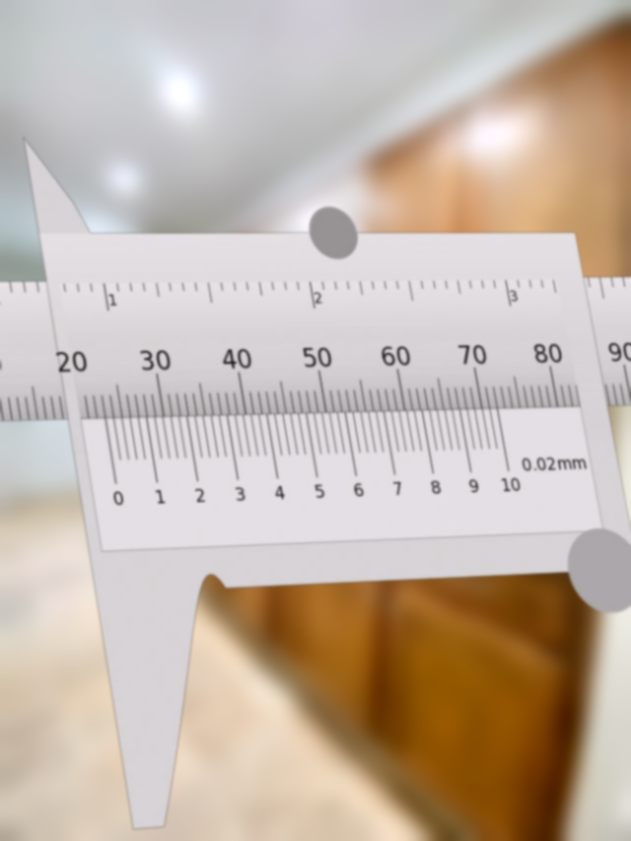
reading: mm 23.0
